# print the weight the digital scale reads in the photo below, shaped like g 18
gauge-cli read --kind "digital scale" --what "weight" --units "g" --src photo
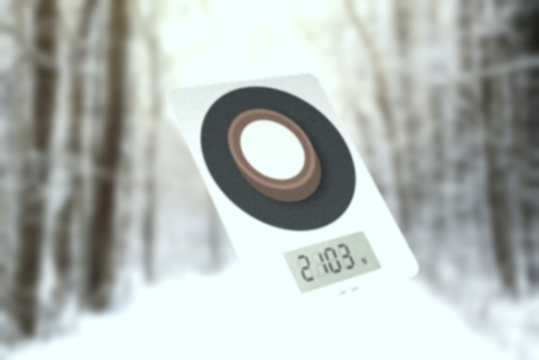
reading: g 2103
